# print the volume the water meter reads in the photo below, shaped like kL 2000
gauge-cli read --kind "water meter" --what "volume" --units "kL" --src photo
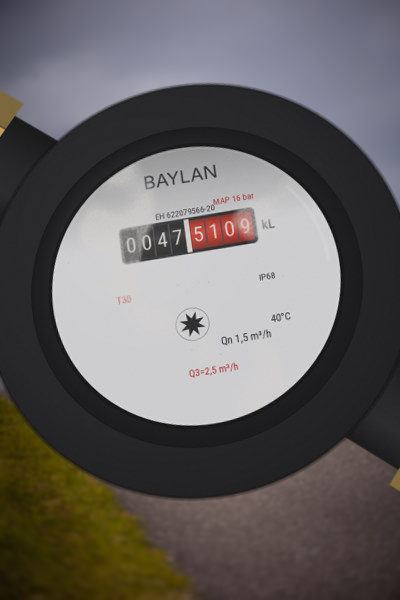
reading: kL 47.5109
